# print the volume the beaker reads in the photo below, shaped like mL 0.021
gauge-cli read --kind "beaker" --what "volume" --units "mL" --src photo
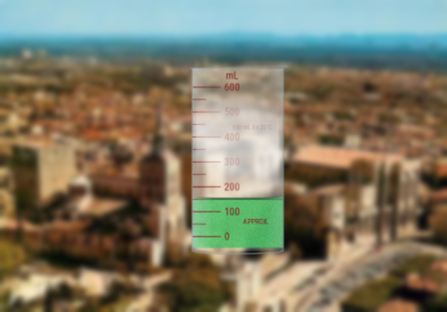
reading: mL 150
